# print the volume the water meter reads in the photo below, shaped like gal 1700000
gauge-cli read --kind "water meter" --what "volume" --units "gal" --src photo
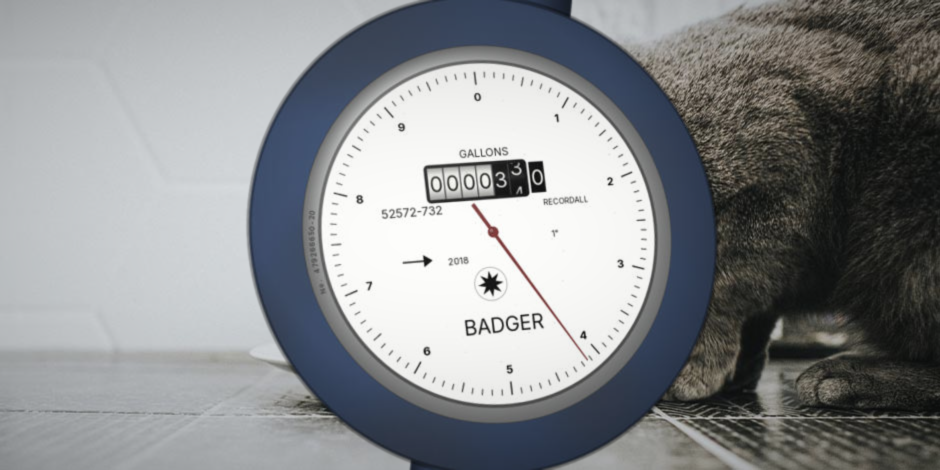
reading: gal 334.1
